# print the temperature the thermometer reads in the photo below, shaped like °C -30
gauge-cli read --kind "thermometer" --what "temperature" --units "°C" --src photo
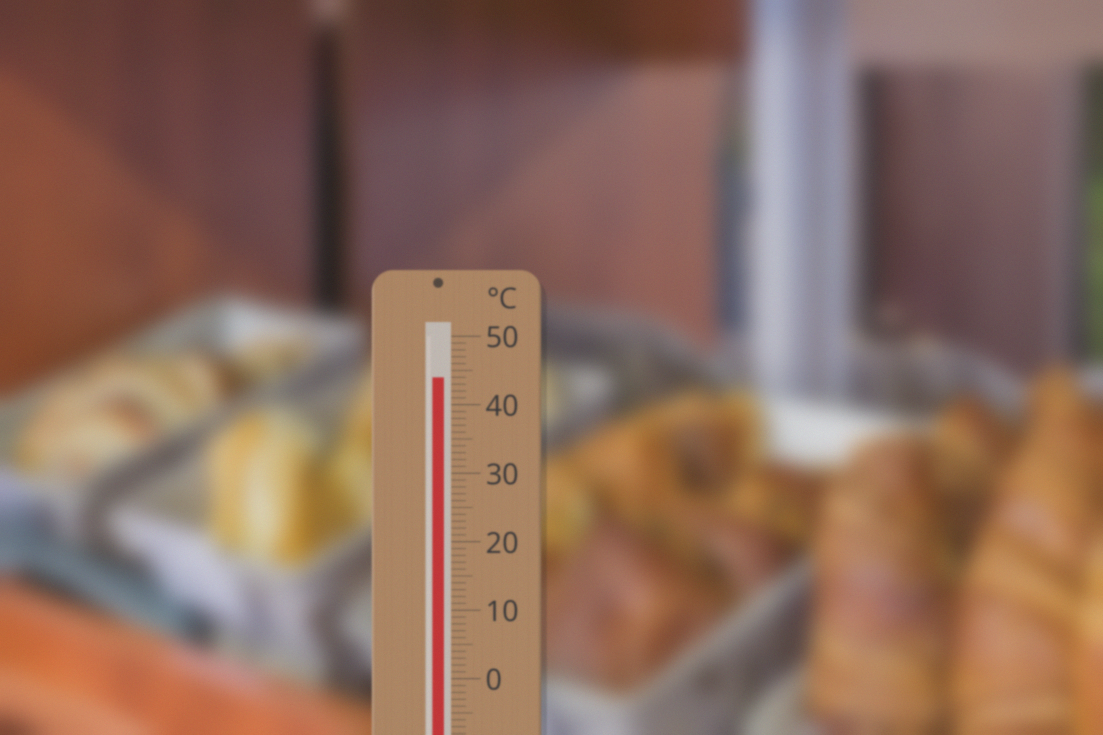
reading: °C 44
